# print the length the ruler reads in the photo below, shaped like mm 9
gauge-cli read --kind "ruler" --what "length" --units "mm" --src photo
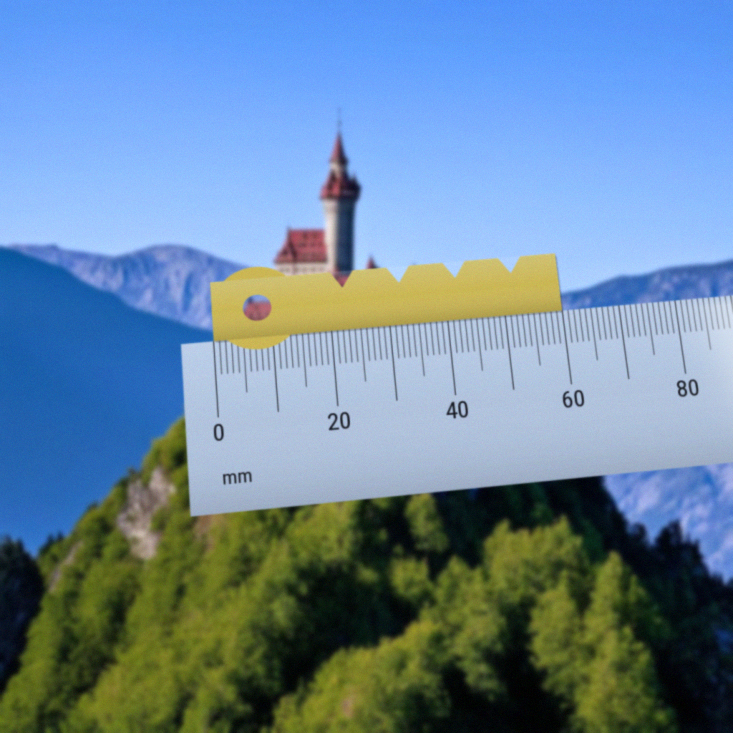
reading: mm 60
